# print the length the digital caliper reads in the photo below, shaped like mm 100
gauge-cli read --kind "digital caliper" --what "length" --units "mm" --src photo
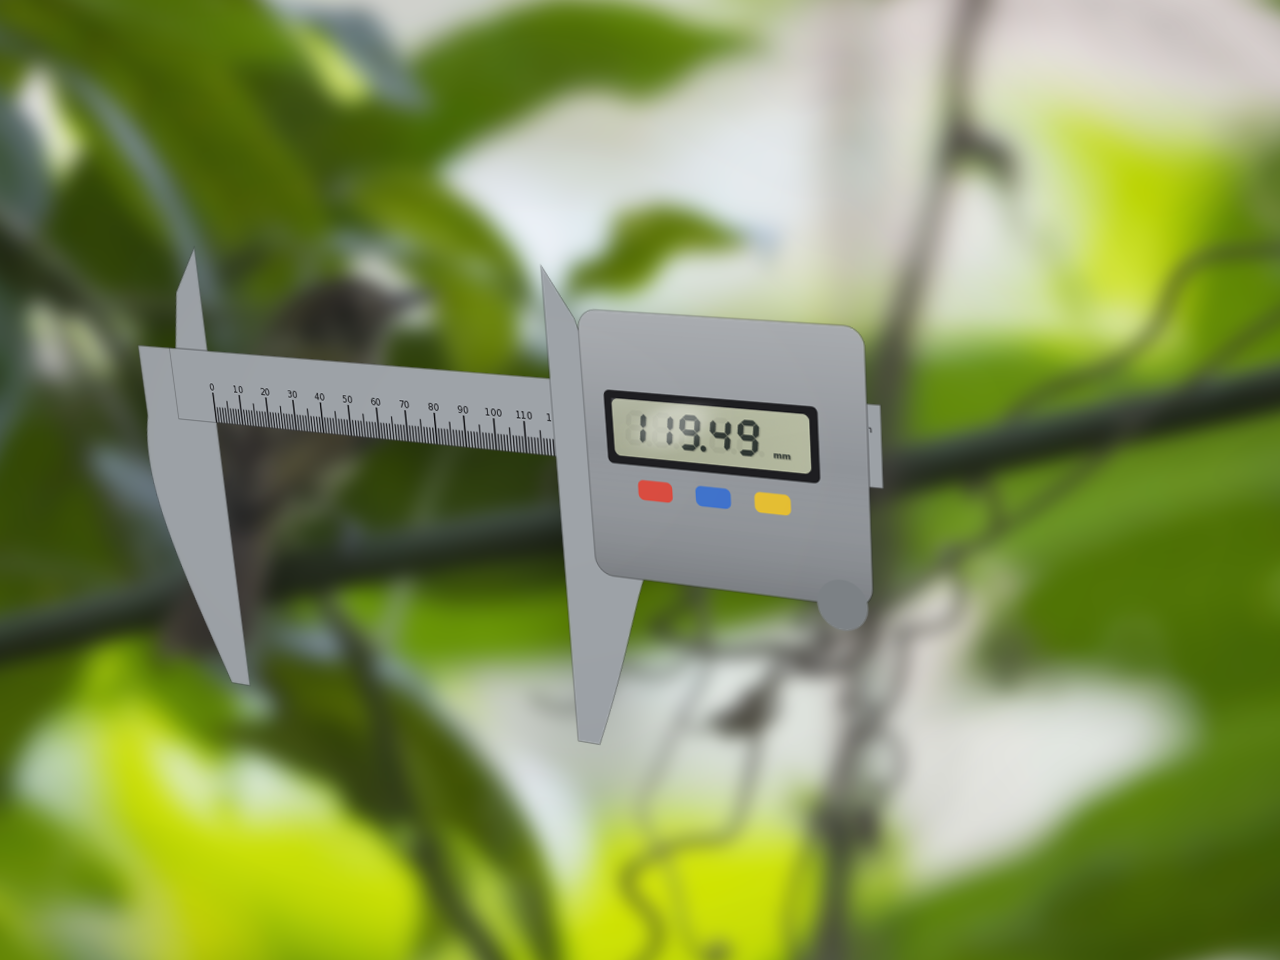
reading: mm 119.49
